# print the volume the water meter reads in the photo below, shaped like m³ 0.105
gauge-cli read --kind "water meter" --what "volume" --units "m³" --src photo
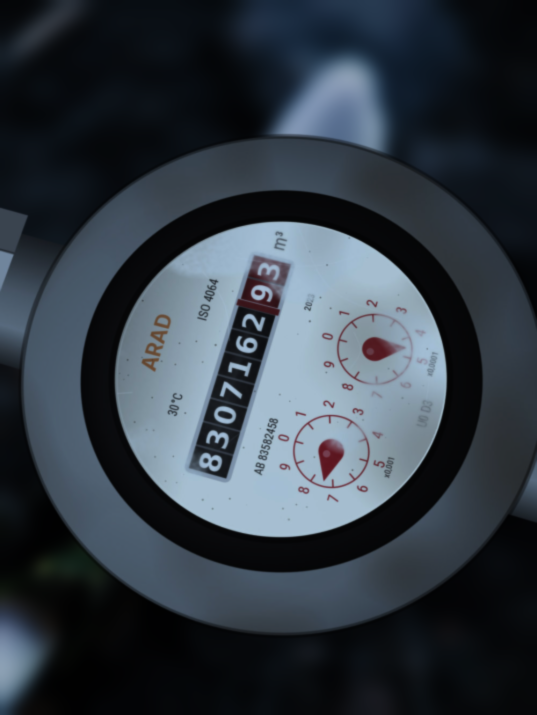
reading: m³ 8307162.9374
